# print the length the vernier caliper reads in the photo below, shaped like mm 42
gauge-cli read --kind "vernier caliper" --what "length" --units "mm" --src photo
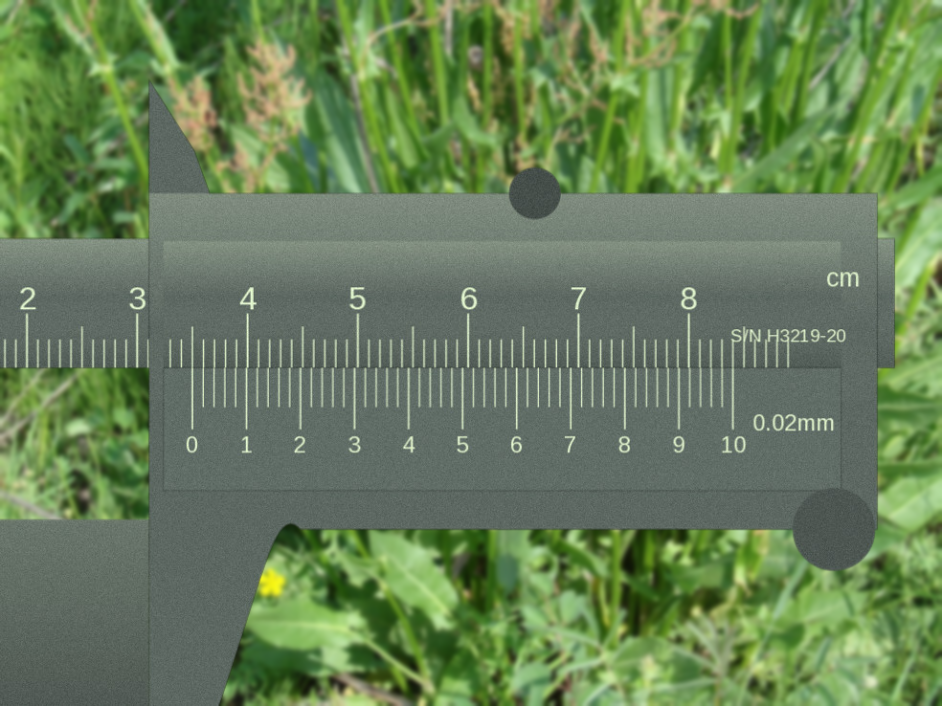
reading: mm 35.0
